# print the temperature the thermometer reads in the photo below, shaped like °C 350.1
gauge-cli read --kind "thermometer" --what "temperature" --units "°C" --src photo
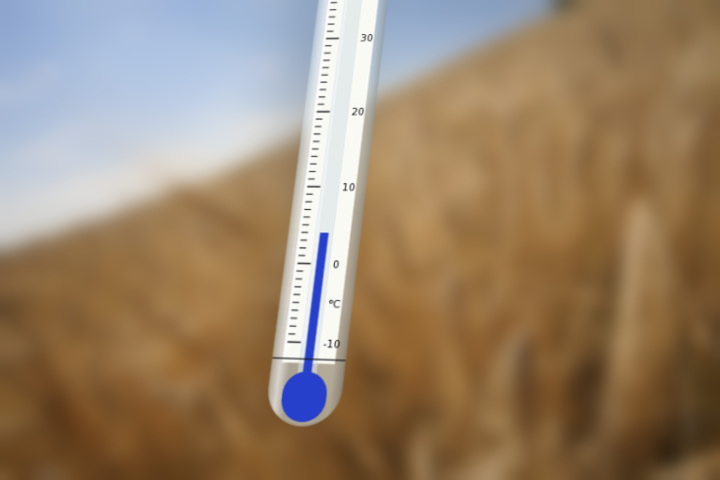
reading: °C 4
